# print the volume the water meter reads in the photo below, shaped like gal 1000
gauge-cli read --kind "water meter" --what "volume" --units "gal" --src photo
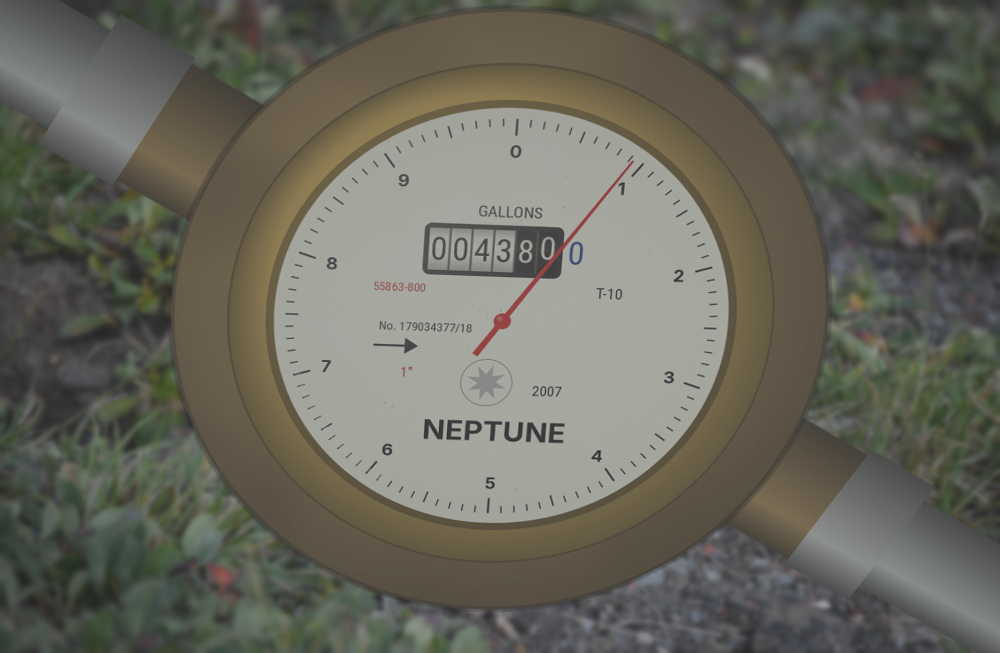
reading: gal 43800.9
